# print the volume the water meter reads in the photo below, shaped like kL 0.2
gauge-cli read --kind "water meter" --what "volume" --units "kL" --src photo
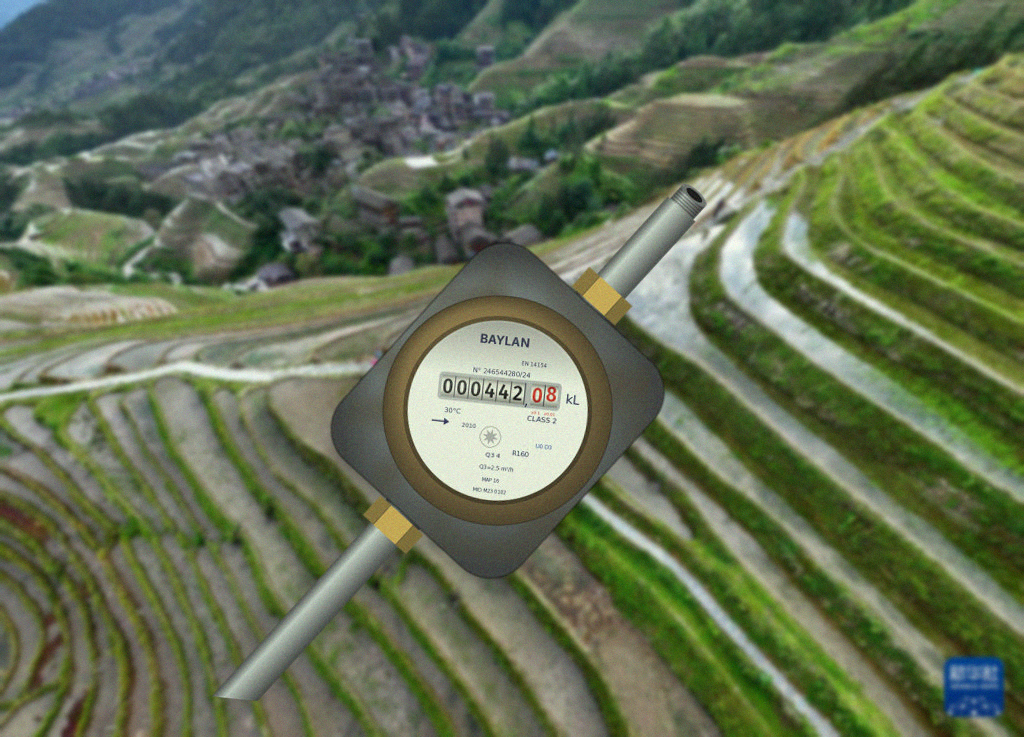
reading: kL 442.08
